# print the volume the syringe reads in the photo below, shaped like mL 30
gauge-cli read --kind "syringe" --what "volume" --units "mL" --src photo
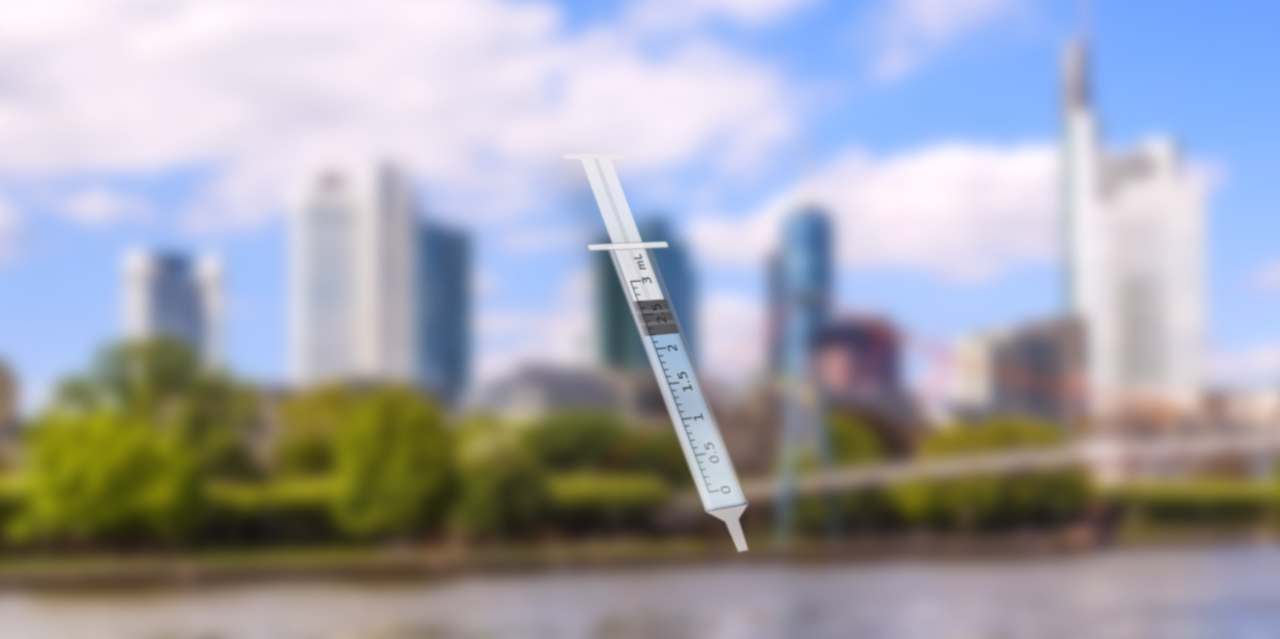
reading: mL 2.2
